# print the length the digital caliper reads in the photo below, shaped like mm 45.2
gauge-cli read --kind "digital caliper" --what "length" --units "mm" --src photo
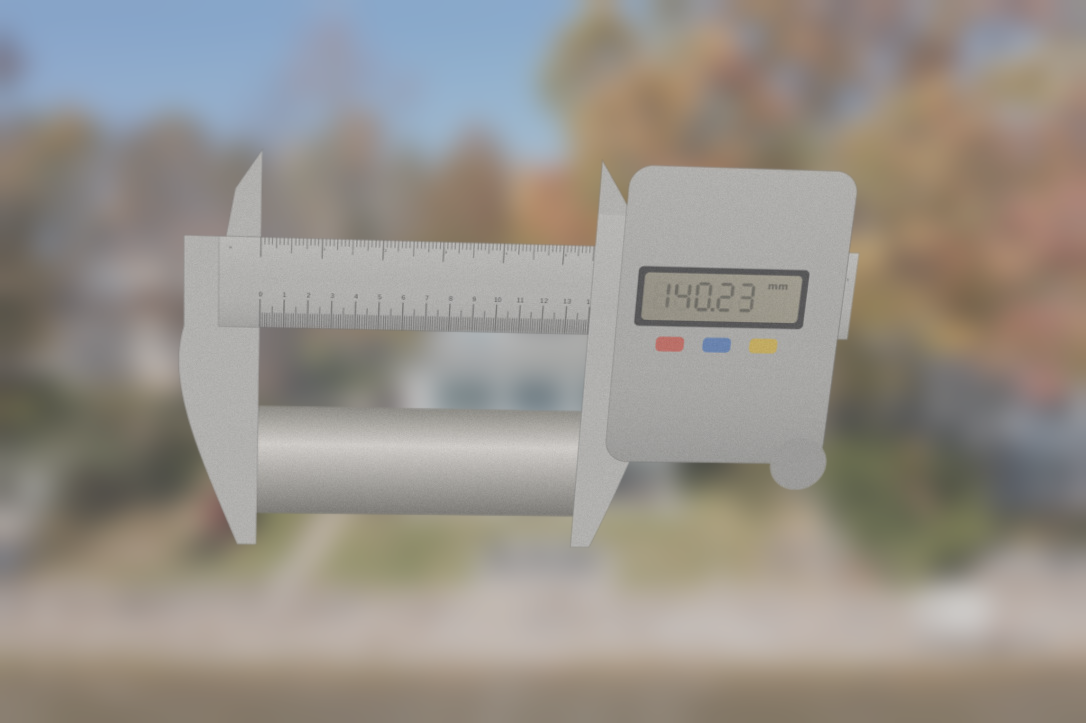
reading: mm 140.23
